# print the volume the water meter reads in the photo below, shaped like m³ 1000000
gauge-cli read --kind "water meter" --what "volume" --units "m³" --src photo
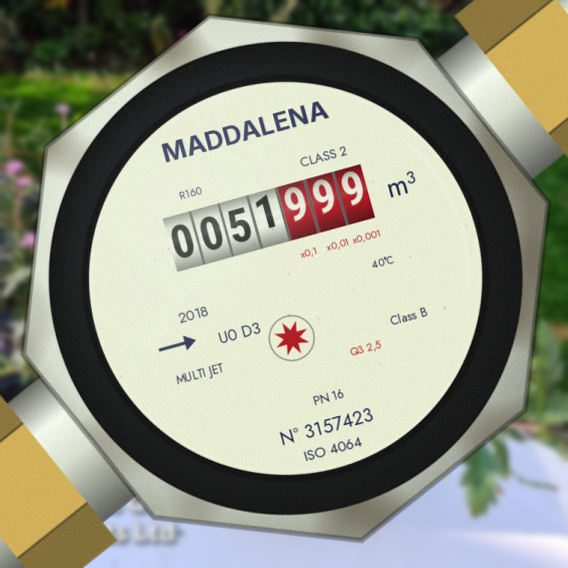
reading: m³ 51.999
